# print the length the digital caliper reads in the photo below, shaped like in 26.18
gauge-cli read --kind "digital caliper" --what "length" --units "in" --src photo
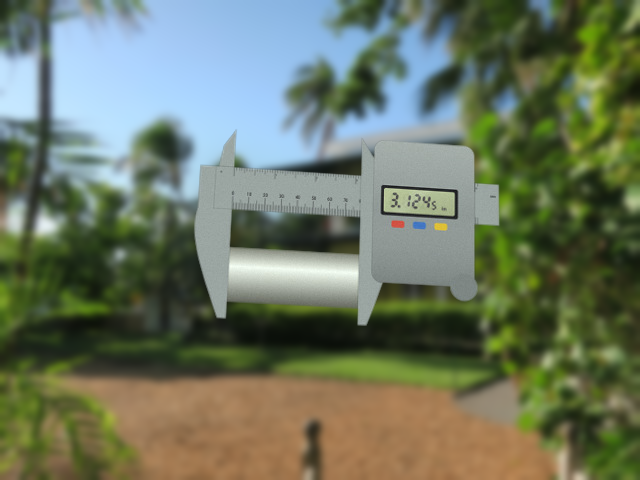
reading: in 3.1245
